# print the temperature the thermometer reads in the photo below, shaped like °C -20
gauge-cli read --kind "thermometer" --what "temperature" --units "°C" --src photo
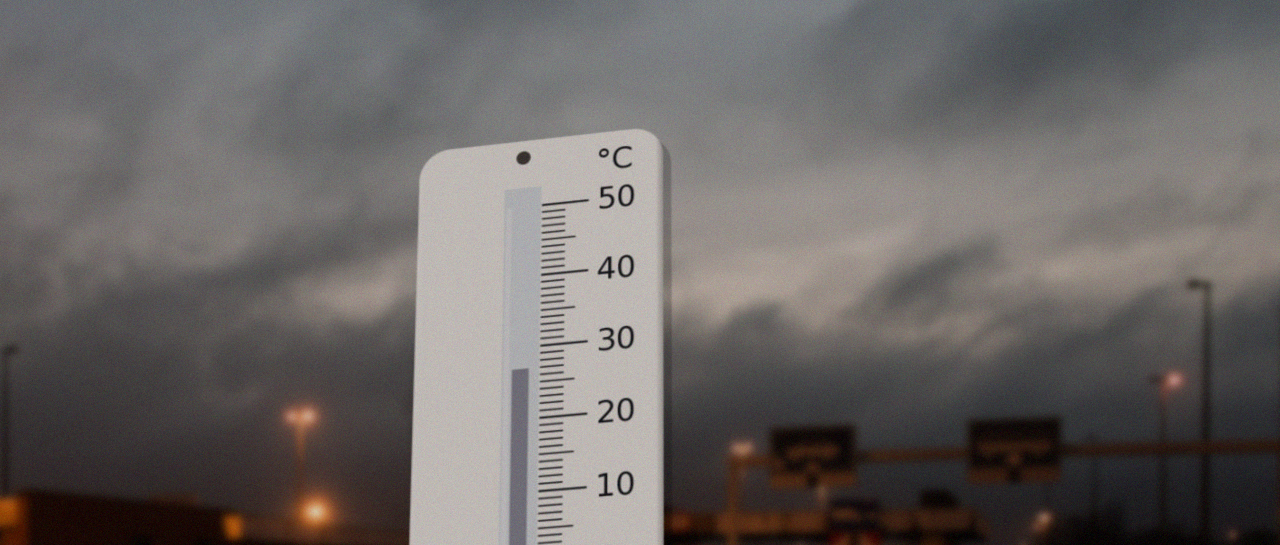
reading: °C 27
